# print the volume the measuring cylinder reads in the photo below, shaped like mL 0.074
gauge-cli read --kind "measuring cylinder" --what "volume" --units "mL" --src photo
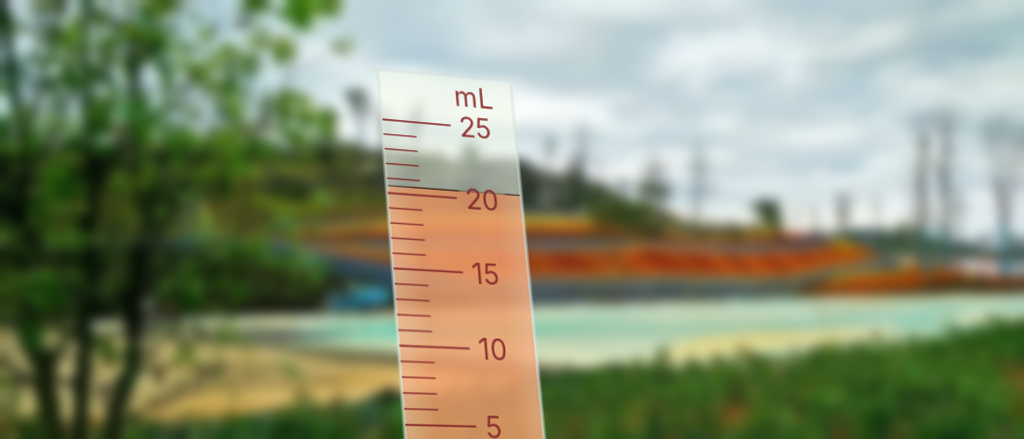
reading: mL 20.5
